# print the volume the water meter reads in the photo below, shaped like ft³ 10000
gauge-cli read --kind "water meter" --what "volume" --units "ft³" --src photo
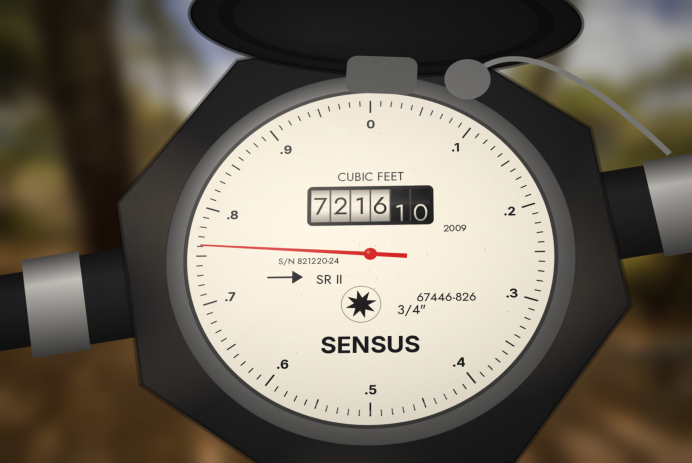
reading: ft³ 721609.76
